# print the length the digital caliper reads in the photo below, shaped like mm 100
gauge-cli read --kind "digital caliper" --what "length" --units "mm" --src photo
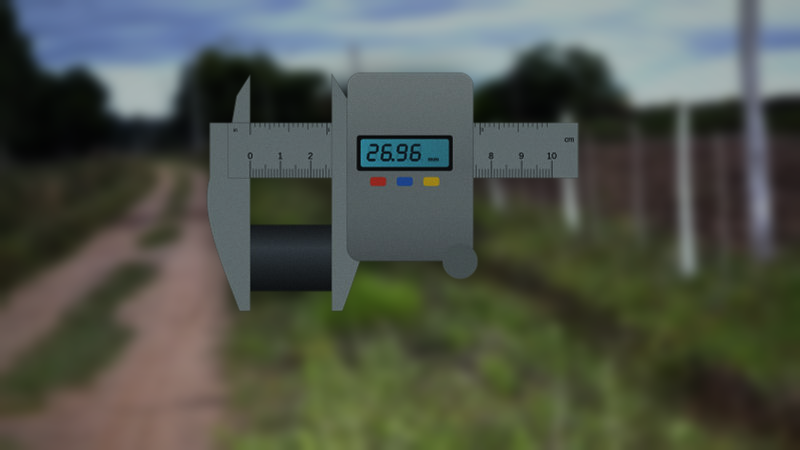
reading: mm 26.96
